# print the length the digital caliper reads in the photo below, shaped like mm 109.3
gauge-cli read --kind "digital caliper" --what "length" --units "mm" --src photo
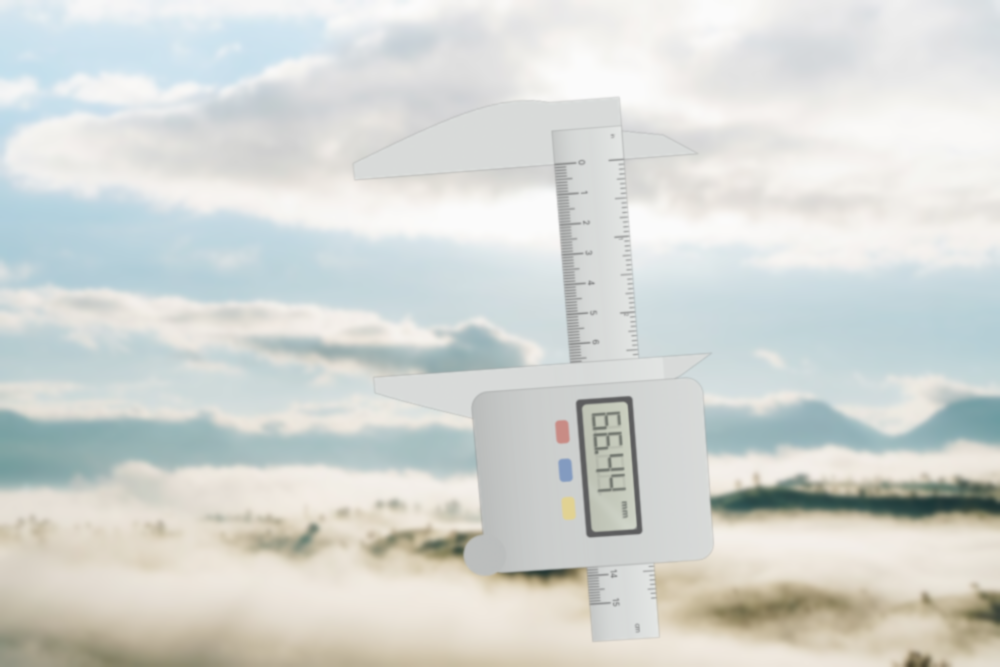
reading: mm 66.44
